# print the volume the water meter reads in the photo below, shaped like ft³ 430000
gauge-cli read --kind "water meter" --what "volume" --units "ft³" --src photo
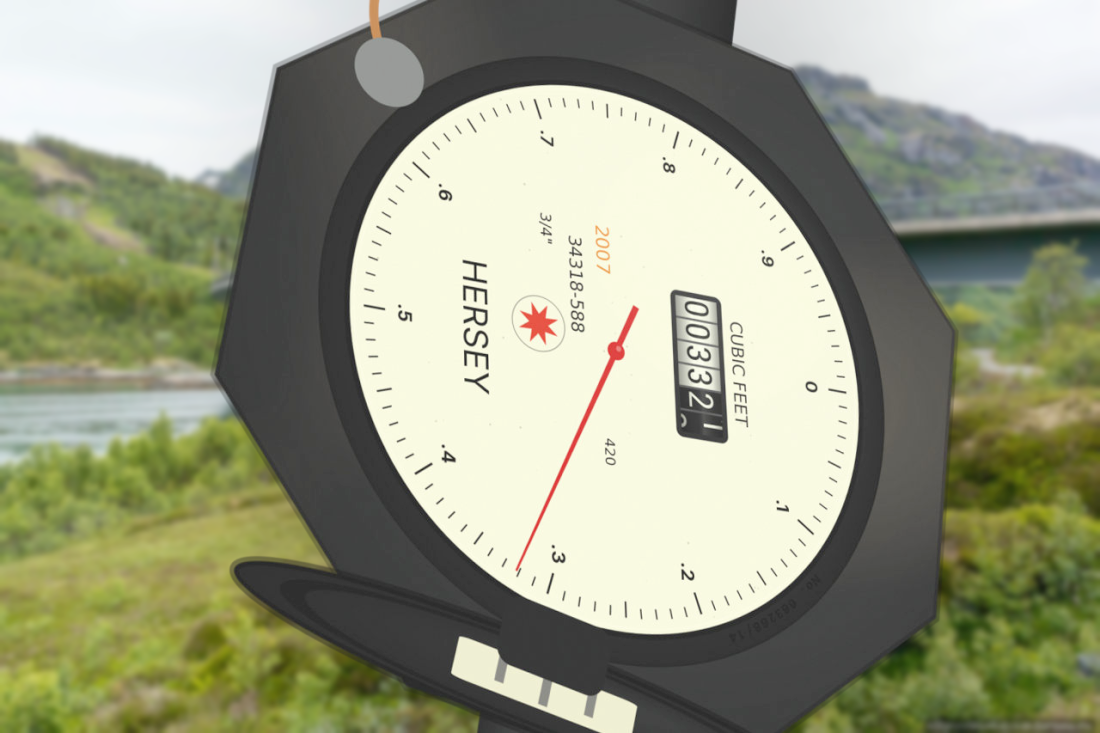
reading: ft³ 3321.32
